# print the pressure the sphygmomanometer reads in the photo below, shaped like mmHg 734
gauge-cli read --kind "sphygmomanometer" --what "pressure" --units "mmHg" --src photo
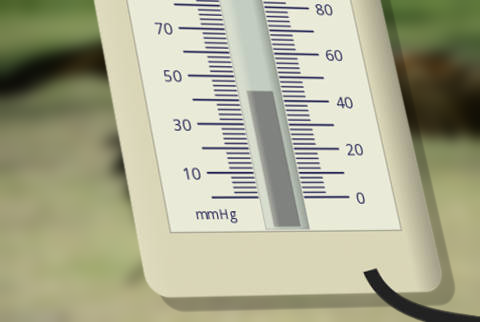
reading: mmHg 44
